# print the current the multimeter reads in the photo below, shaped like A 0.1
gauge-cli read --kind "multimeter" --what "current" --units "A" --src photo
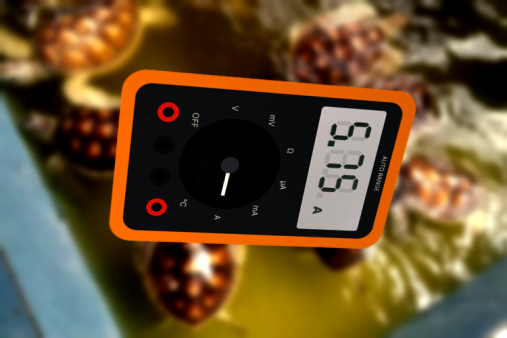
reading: A 5.75
